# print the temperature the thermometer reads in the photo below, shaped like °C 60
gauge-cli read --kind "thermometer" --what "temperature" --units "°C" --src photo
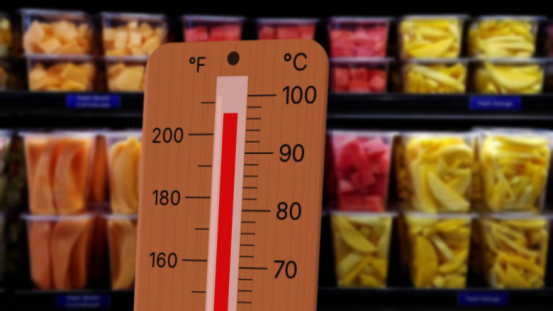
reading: °C 97
